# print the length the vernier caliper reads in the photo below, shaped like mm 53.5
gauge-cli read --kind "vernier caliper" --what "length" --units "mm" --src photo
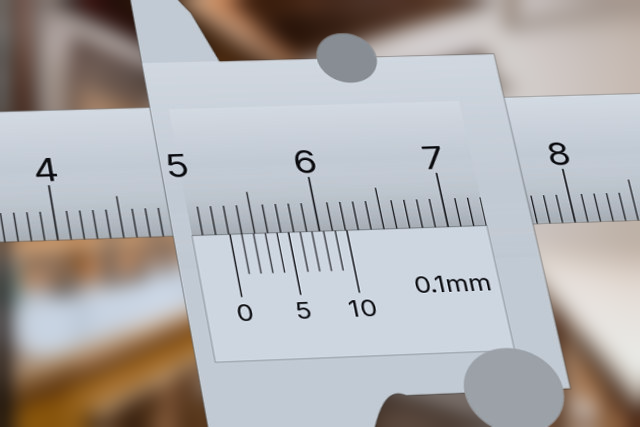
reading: mm 53.1
